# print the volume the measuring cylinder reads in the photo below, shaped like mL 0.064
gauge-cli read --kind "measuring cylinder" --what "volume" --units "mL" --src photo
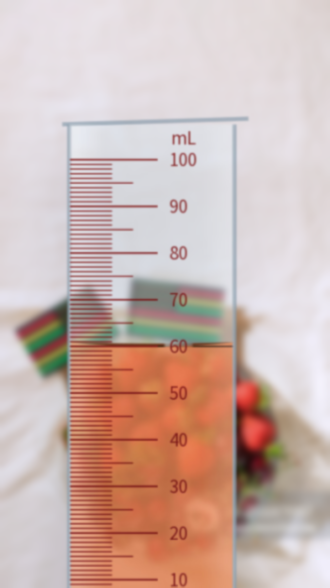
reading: mL 60
